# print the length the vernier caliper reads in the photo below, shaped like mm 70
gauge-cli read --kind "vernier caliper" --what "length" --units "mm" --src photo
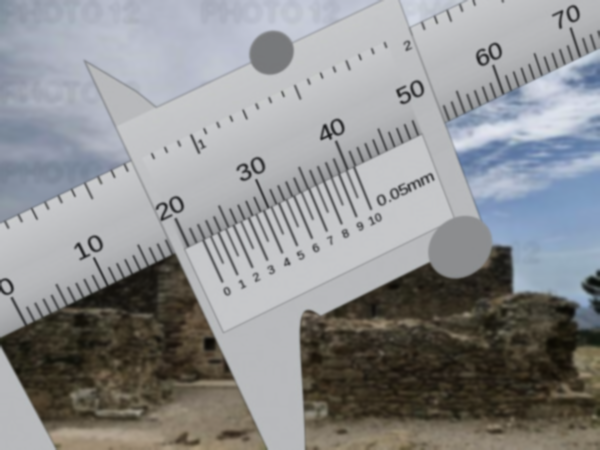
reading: mm 21.8
